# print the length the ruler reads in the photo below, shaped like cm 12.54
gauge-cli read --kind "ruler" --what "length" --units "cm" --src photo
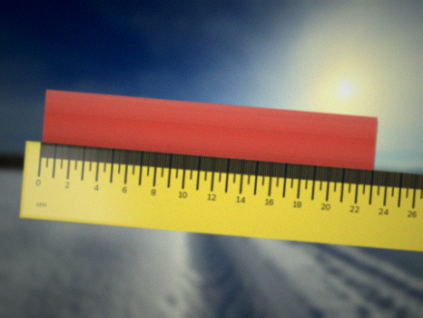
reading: cm 23
